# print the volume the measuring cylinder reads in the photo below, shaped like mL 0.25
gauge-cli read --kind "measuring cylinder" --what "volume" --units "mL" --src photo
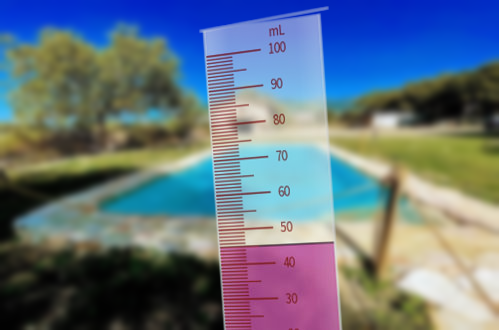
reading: mL 45
